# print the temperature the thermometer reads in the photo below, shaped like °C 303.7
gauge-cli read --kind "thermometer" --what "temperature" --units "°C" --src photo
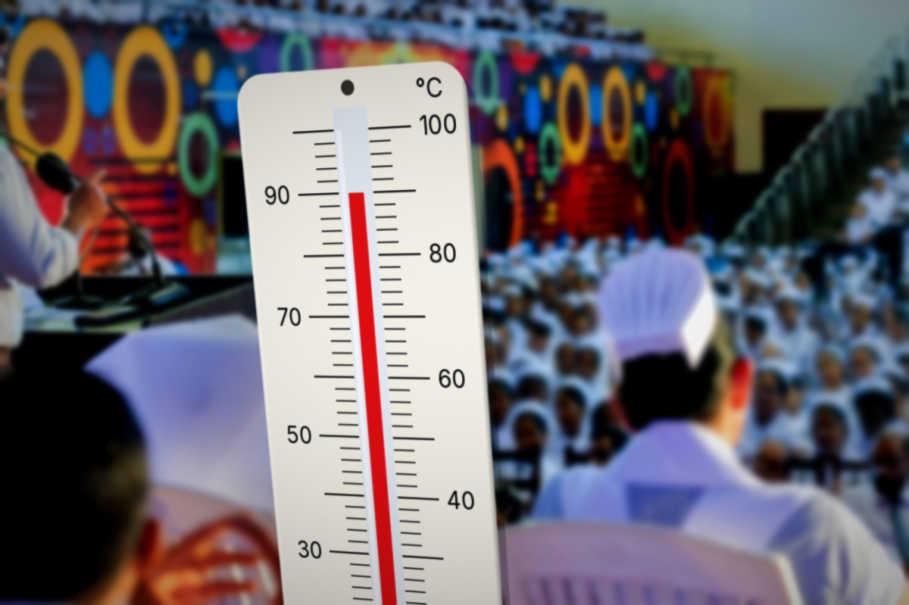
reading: °C 90
